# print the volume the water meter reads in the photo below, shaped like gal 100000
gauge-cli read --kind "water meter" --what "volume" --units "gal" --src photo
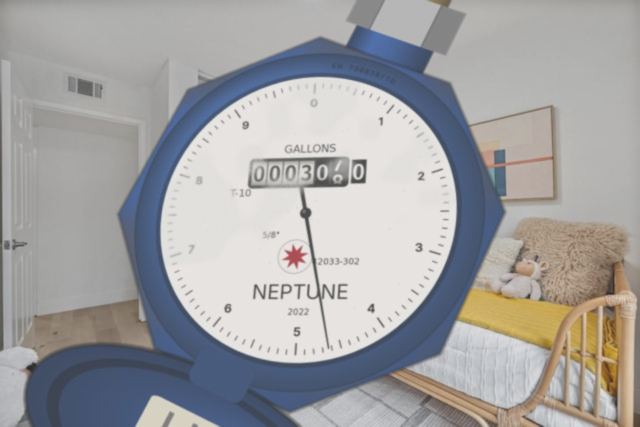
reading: gal 3074.6
